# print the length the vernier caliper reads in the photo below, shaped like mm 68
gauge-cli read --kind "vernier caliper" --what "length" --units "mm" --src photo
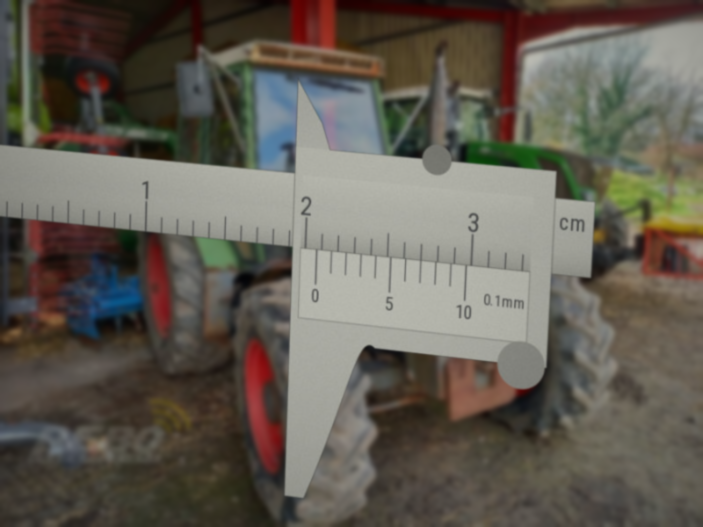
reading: mm 20.7
